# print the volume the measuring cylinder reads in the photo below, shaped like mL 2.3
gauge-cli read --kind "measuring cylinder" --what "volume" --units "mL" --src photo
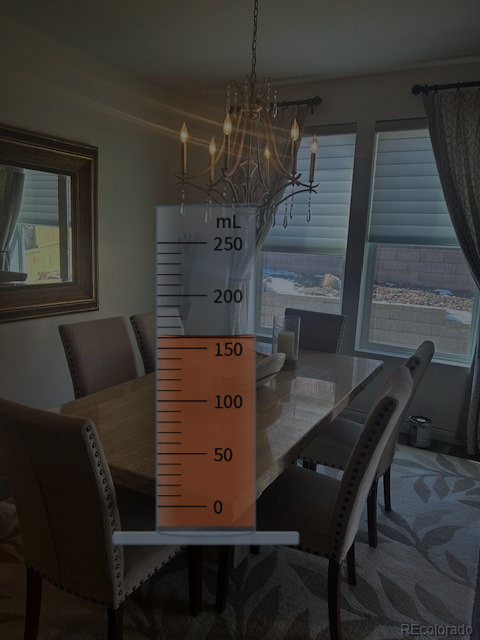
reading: mL 160
